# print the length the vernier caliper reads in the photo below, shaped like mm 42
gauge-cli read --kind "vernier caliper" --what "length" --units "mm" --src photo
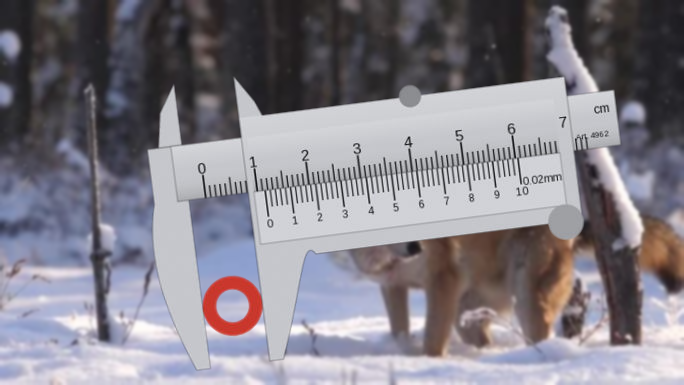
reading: mm 11.5
